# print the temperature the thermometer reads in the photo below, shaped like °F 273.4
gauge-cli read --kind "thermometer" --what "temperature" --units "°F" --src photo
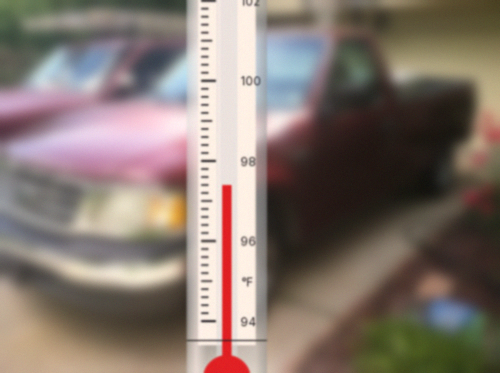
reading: °F 97.4
